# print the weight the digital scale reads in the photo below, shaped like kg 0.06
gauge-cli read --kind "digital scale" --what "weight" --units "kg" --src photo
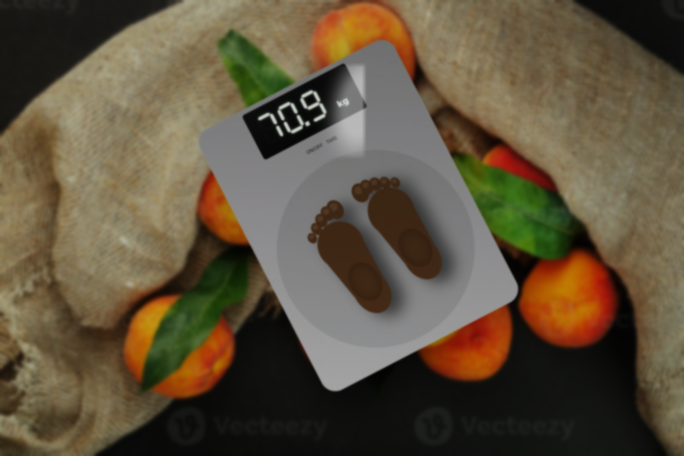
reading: kg 70.9
